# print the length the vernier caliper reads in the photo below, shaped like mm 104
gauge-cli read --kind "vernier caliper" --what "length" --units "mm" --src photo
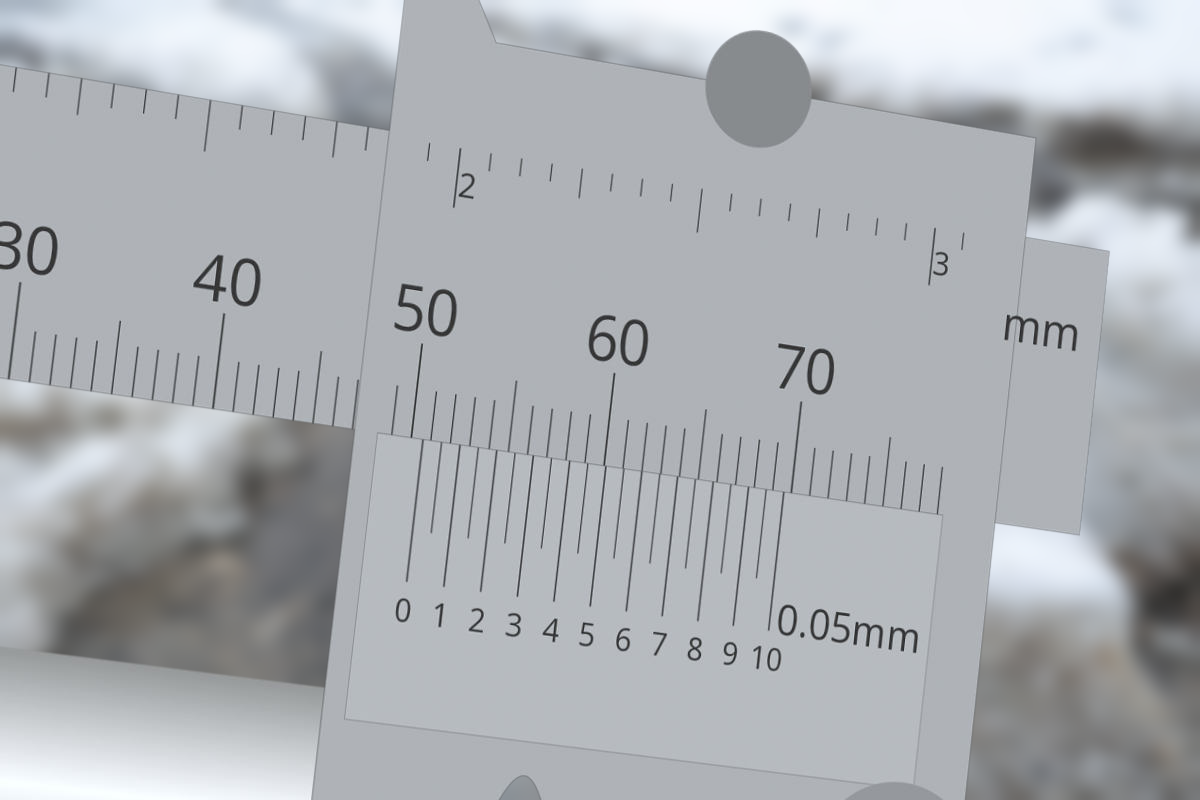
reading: mm 50.6
